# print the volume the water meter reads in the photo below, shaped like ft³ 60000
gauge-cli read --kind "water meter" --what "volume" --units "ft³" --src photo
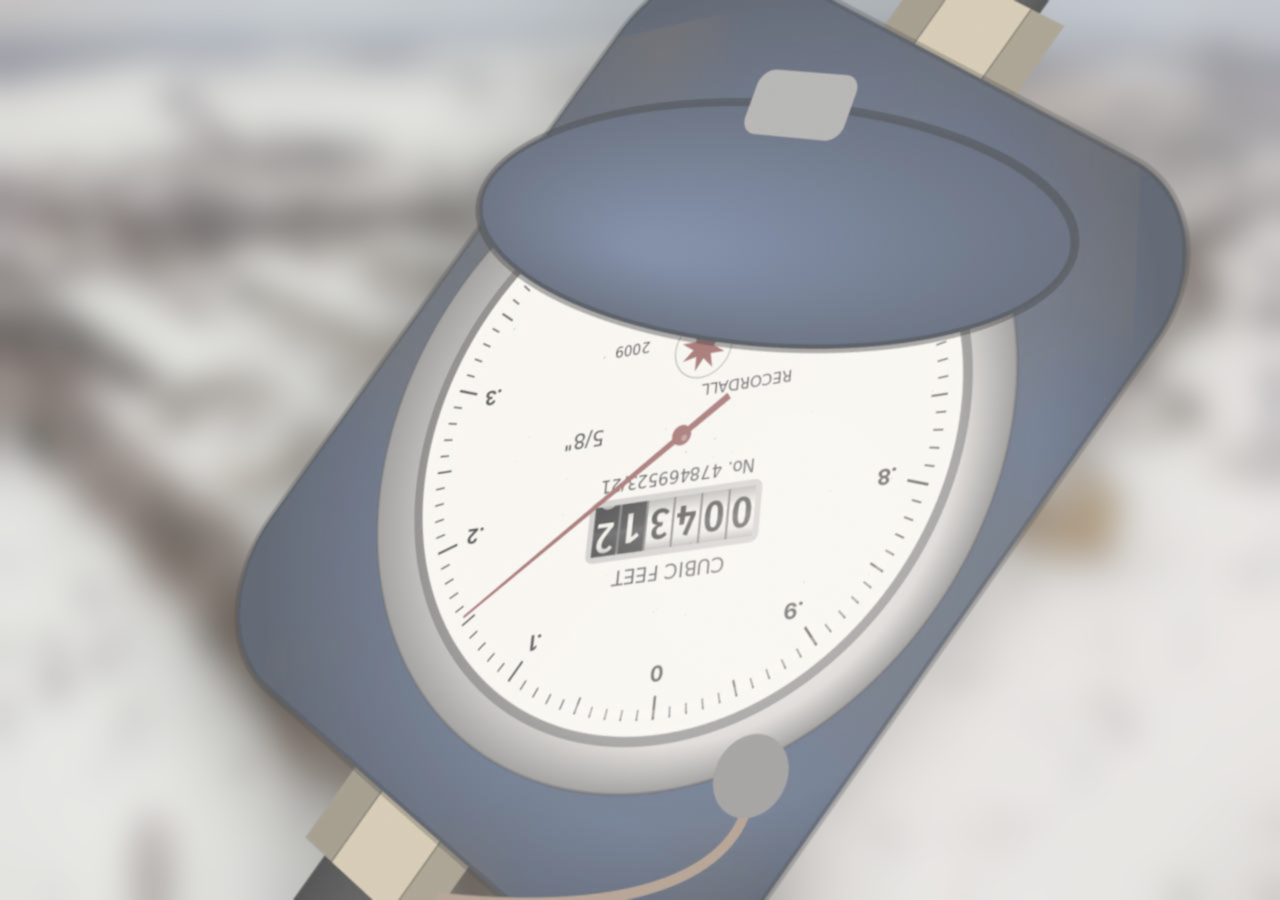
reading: ft³ 4312.15
